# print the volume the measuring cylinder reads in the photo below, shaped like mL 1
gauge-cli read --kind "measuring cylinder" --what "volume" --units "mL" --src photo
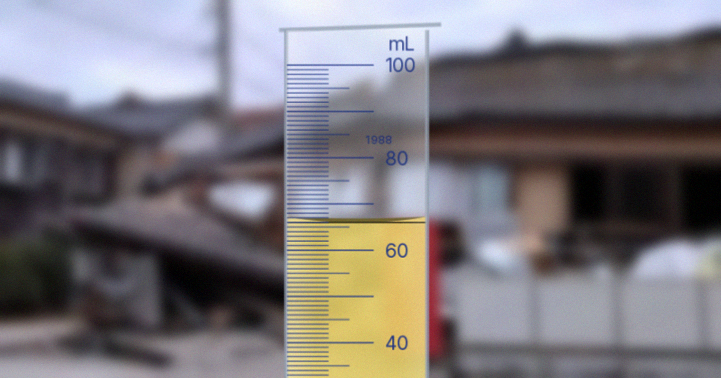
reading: mL 66
